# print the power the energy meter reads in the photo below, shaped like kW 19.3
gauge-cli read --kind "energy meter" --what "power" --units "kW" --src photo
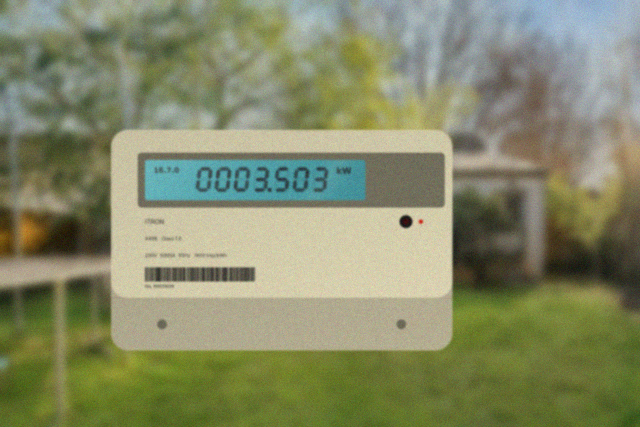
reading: kW 3.503
